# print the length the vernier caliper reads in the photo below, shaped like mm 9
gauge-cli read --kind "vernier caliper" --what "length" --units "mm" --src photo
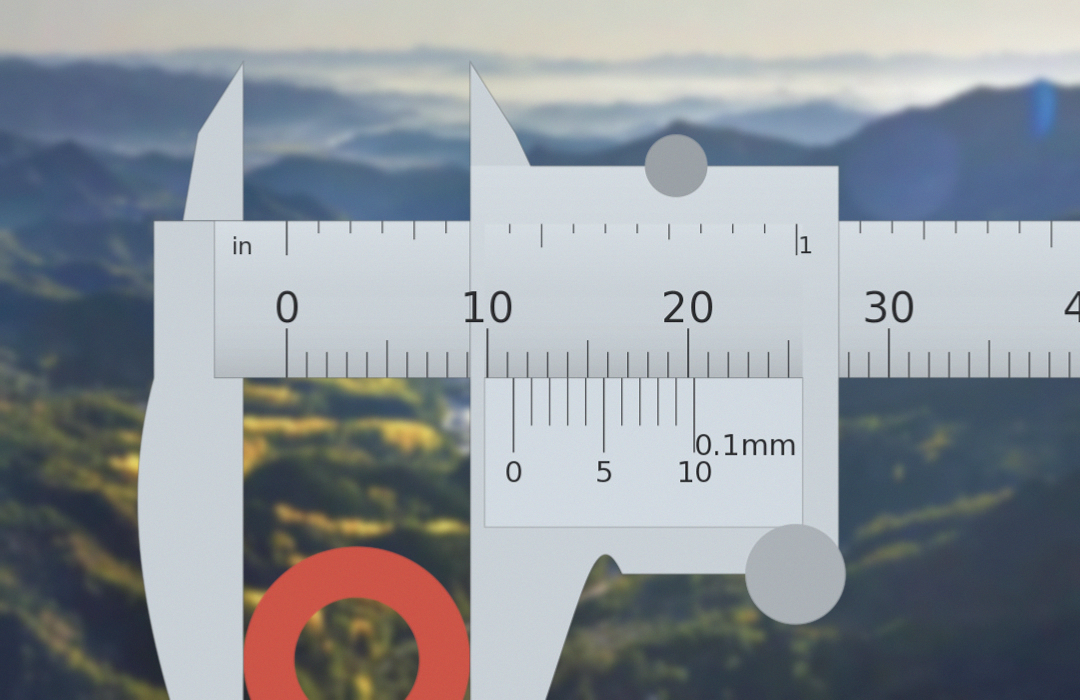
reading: mm 11.3
